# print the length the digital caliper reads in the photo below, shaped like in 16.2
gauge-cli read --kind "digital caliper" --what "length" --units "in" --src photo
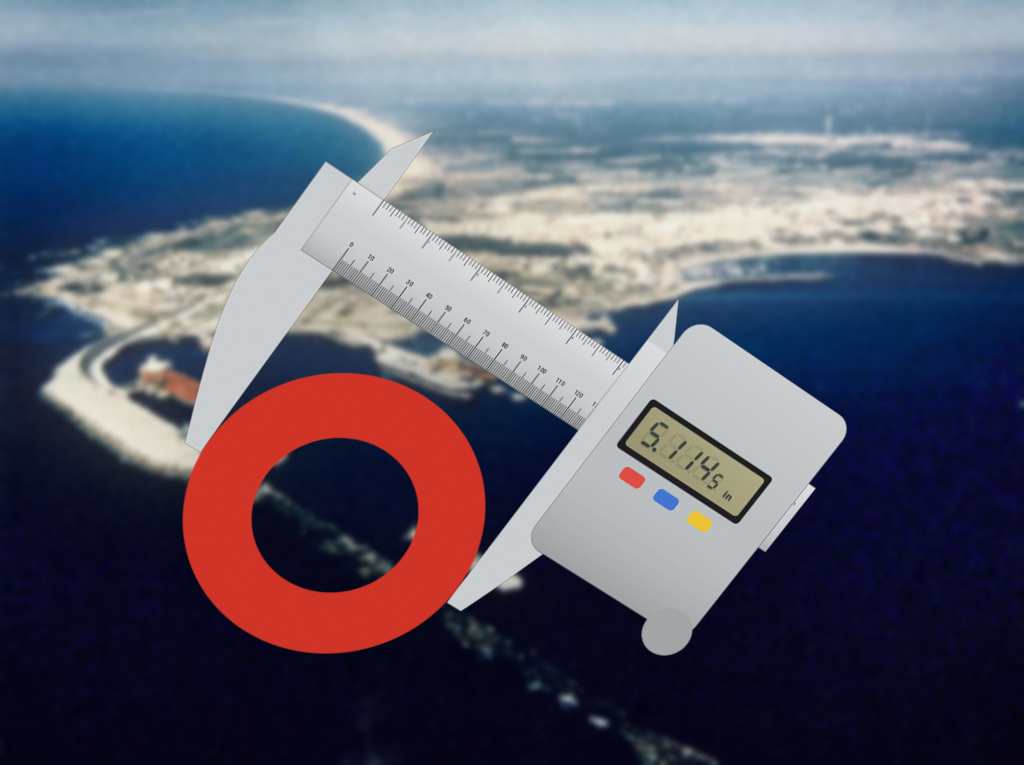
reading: in 5.1145
